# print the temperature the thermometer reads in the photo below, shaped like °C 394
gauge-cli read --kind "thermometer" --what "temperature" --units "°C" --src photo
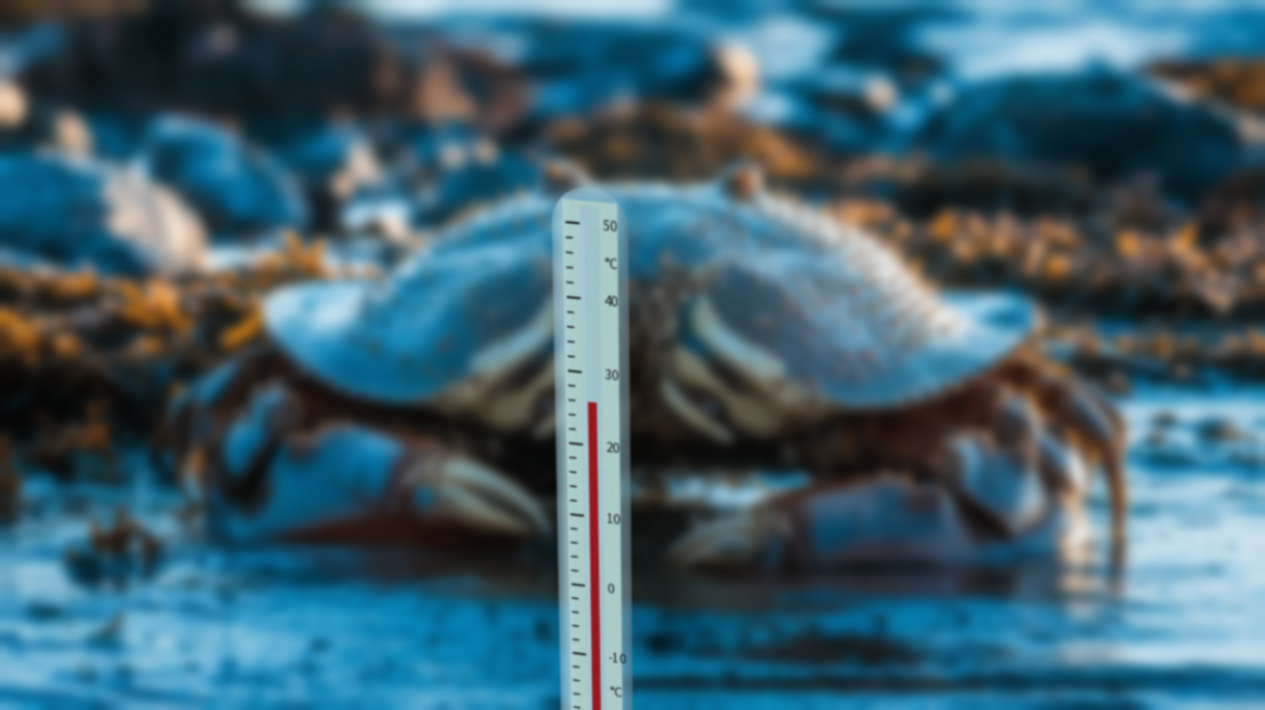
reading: °C 26
